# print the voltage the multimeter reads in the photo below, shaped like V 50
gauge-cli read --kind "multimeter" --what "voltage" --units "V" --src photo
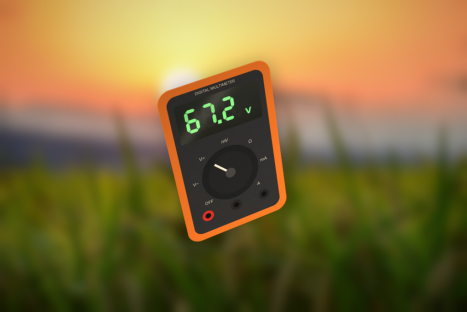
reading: V 67.2
